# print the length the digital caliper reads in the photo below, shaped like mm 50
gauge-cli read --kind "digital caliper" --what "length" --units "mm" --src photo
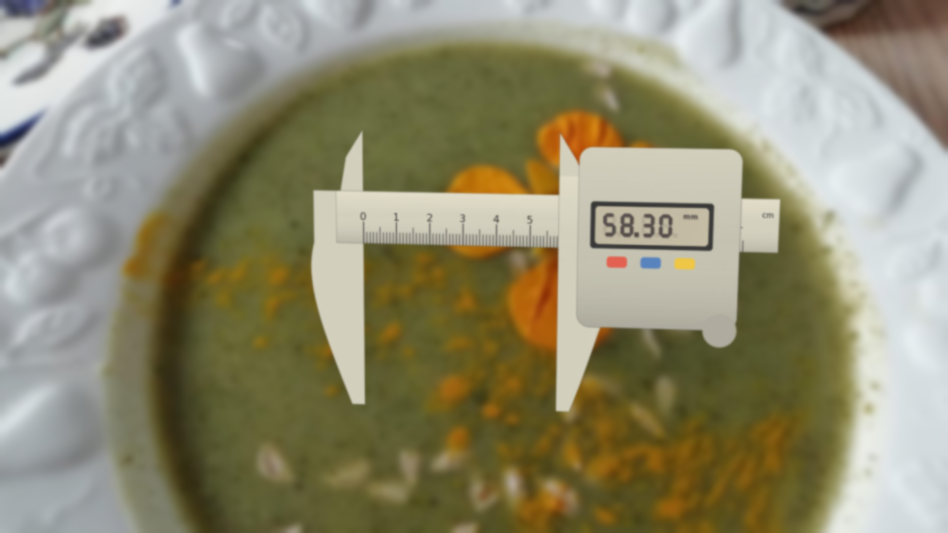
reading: mm 58.30
